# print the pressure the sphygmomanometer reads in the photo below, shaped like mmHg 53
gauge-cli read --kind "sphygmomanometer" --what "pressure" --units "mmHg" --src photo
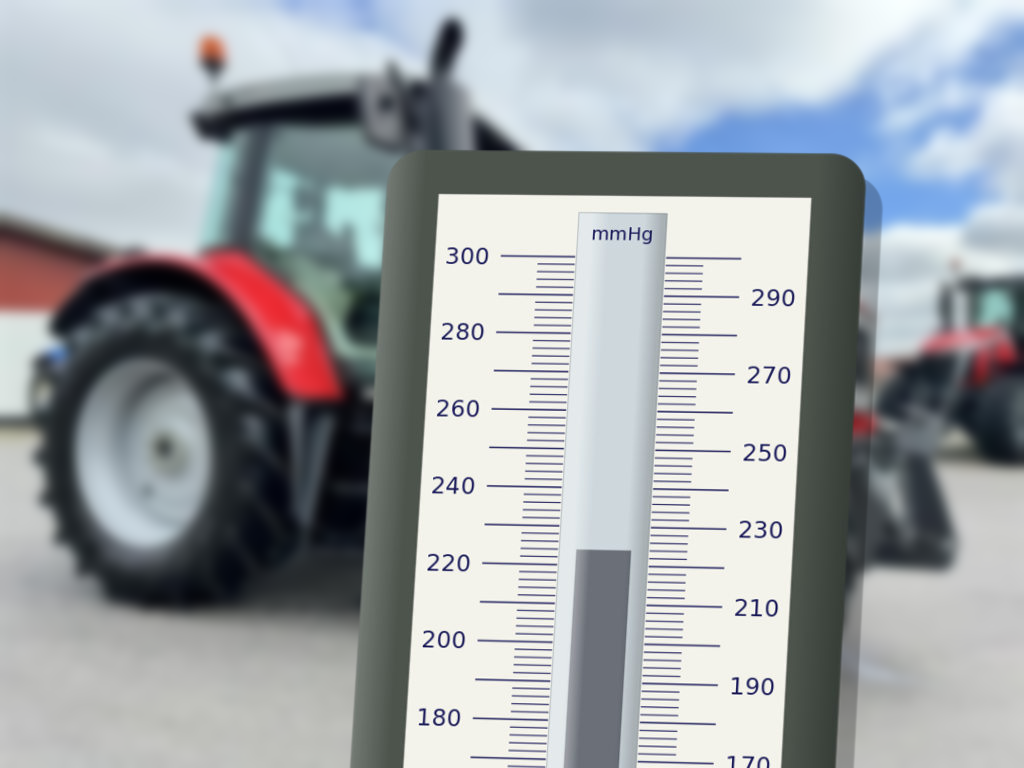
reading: mmHg 224
